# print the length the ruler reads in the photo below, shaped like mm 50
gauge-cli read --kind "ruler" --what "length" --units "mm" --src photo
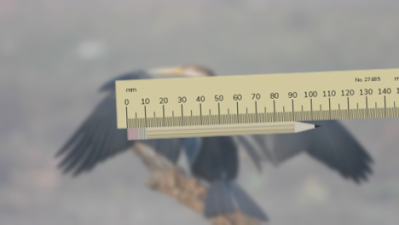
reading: mm 105
